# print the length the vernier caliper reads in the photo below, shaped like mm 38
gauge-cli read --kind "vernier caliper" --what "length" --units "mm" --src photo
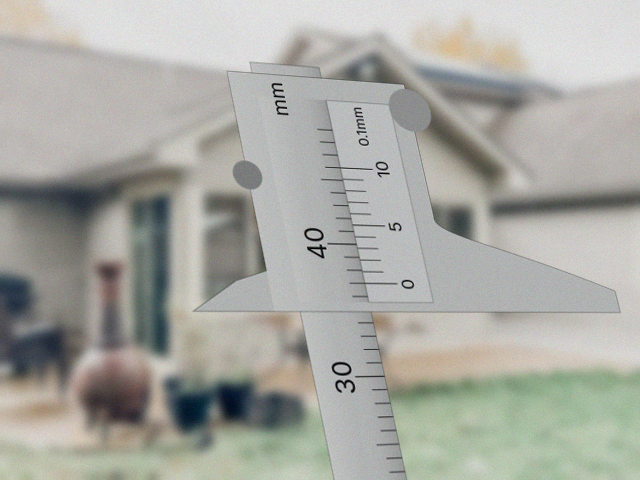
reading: mm 37.0
